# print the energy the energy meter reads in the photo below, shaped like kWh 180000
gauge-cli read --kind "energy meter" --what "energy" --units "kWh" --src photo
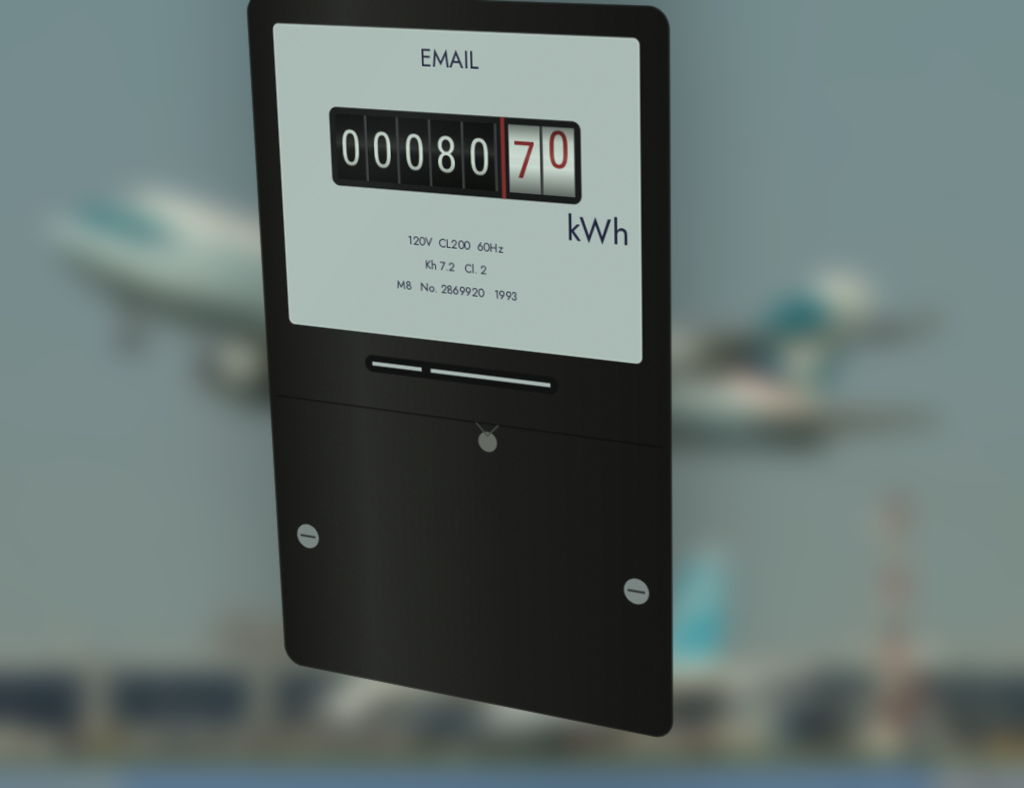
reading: kWh 80.70
